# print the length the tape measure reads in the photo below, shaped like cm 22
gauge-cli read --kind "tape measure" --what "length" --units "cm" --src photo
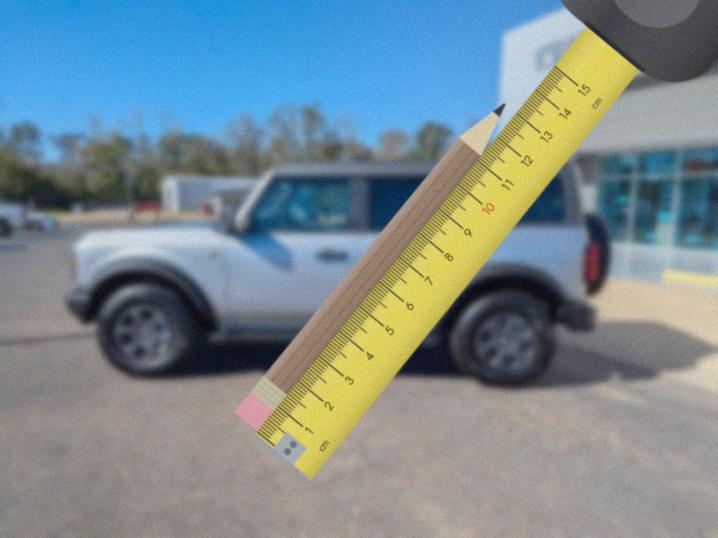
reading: cm 13
